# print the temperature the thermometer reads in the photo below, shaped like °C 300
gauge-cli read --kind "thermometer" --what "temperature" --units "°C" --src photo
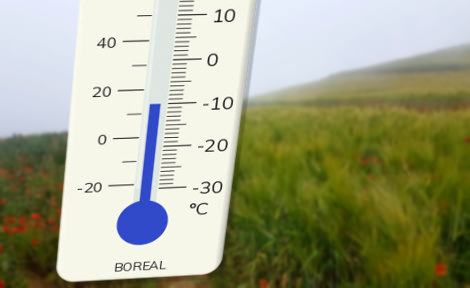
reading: °C -10
